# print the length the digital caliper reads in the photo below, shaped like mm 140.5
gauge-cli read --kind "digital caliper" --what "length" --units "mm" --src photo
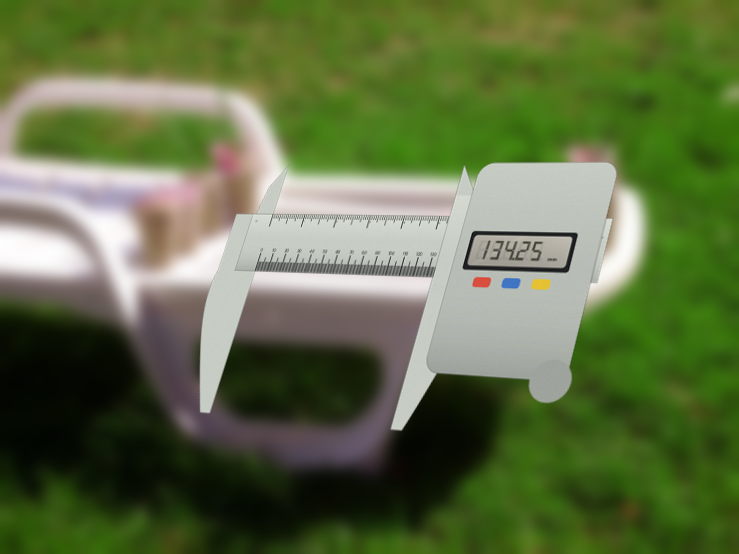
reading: mm 134.25
